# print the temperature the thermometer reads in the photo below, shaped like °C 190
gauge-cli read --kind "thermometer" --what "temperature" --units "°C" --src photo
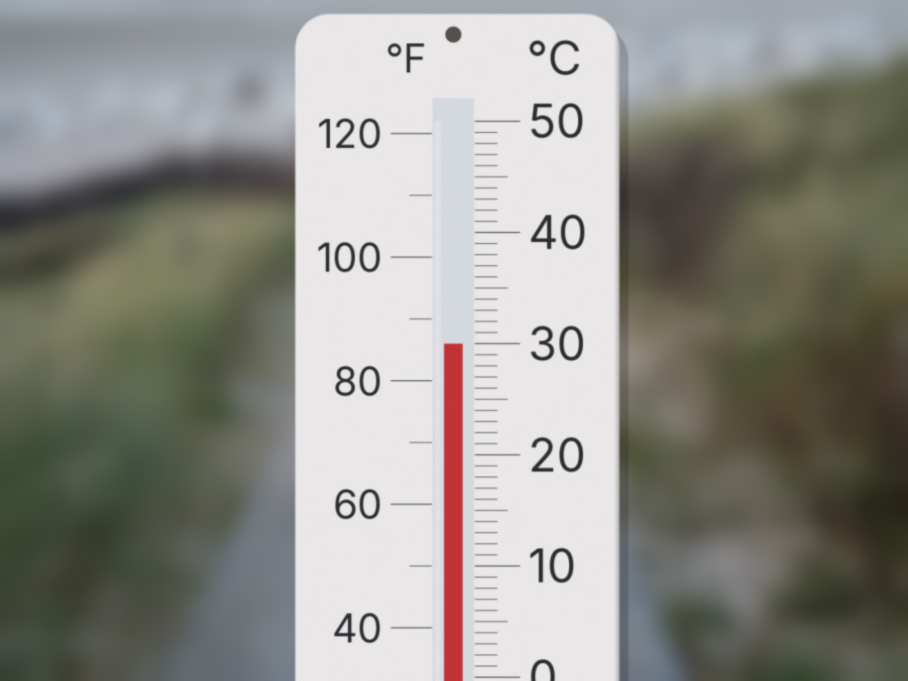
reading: °C 30
